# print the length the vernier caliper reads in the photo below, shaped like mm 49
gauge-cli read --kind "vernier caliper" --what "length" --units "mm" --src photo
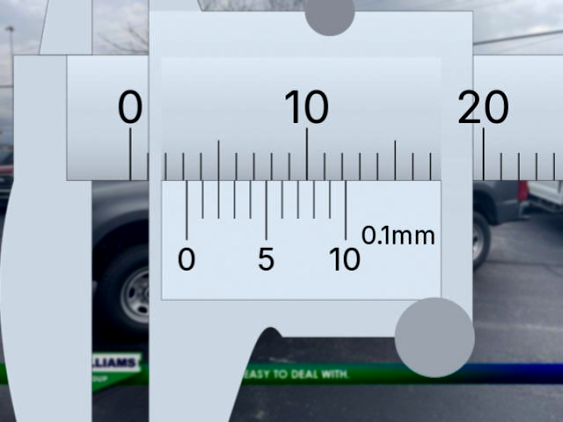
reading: mm 3.2
